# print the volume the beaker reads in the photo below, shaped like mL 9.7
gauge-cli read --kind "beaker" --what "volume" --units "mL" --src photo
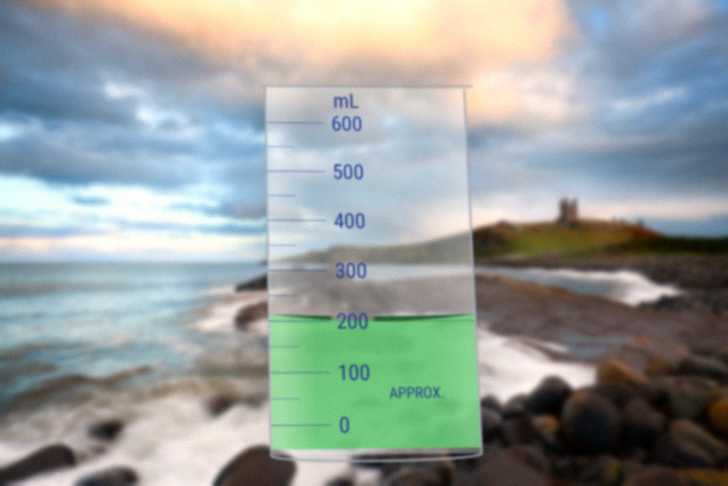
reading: mL 200
